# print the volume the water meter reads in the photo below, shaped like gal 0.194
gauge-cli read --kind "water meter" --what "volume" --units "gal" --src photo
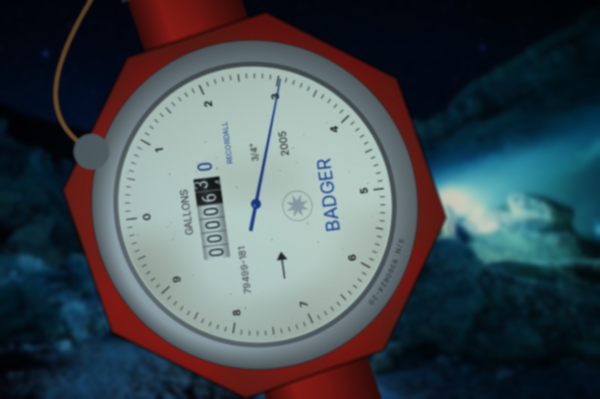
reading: gal 633.0
